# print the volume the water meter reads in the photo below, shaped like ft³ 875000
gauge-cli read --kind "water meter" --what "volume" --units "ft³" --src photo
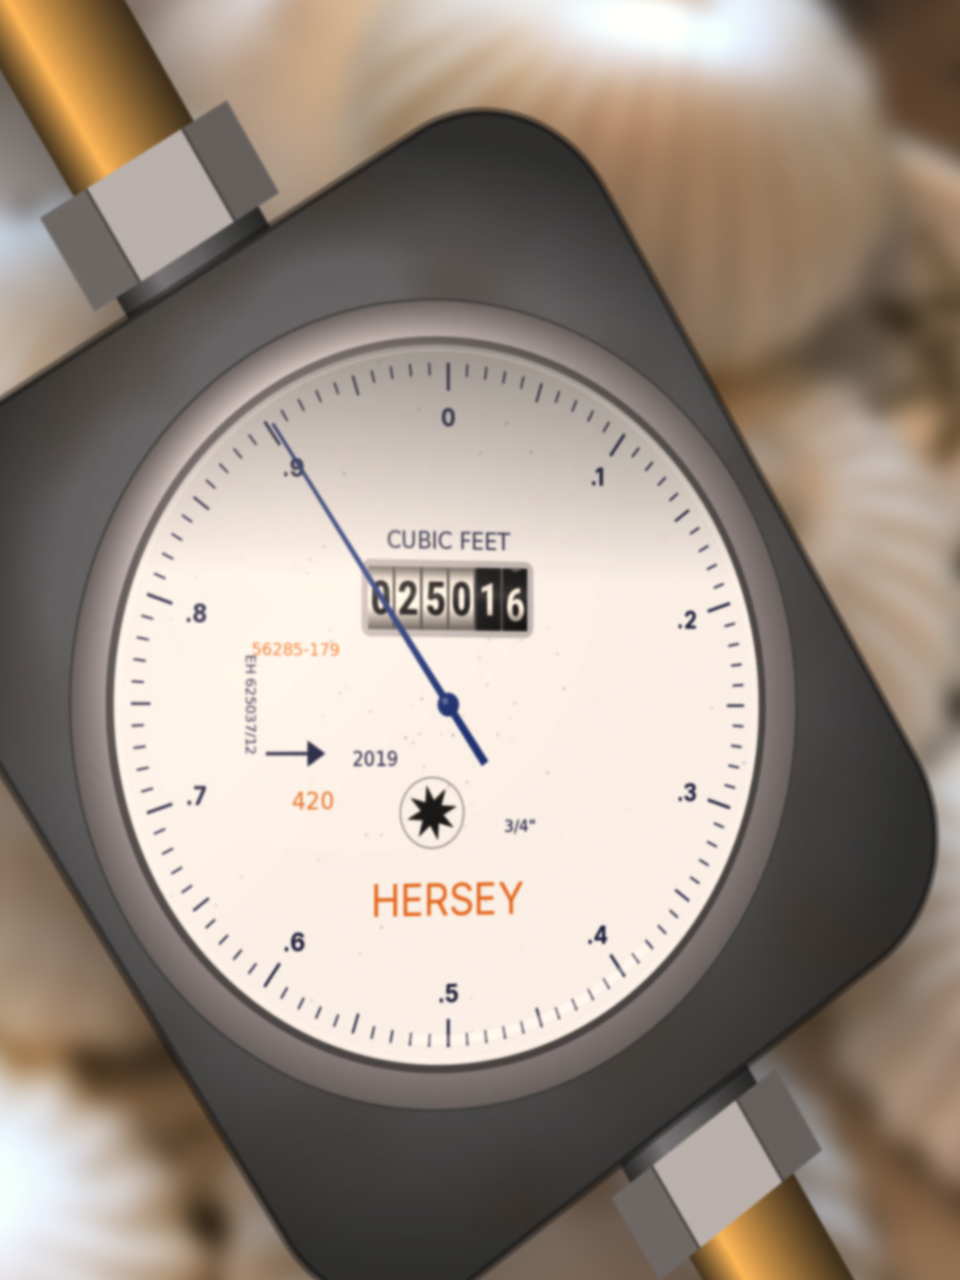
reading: ft³ 25015.90
